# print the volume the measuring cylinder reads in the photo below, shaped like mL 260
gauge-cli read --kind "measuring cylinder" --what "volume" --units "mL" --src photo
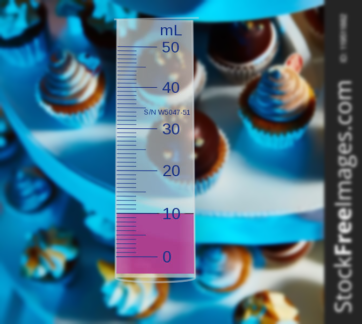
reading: mL 10
